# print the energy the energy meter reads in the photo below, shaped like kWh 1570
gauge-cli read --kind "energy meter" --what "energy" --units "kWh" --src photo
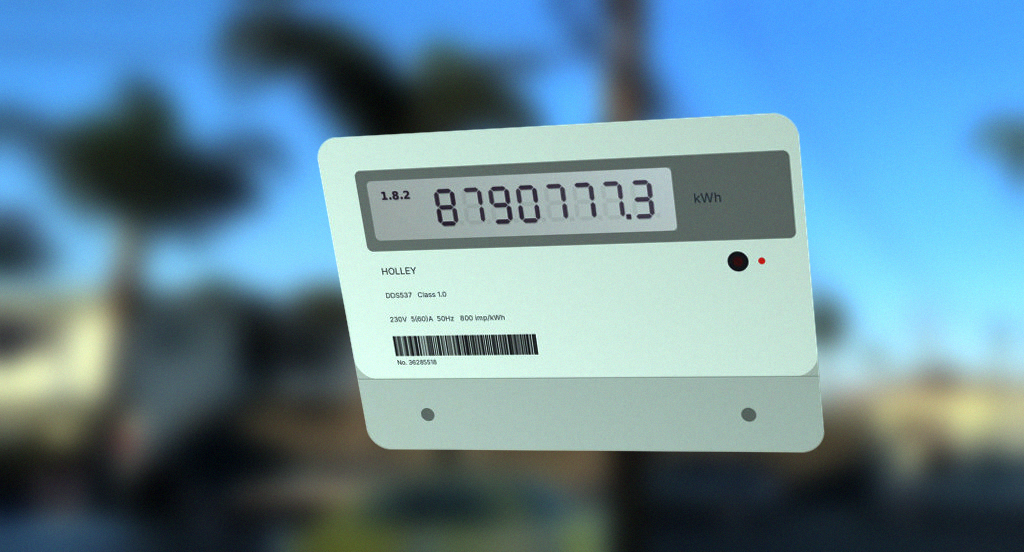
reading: kWh 8790777.3
